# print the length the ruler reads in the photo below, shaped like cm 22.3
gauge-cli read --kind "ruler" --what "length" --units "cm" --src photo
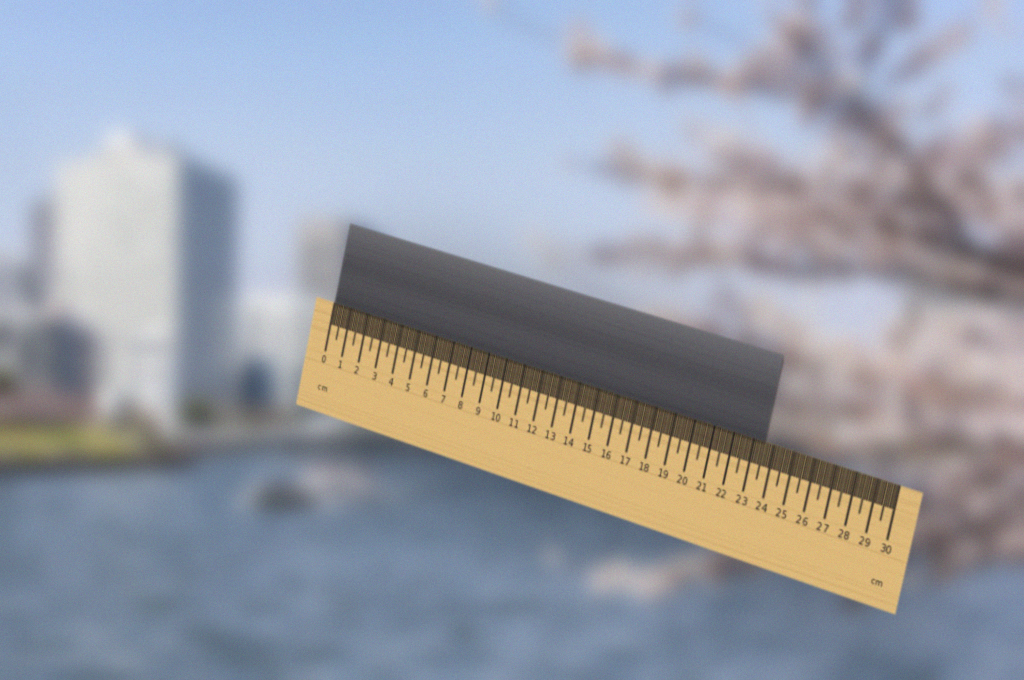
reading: cm 23.5
